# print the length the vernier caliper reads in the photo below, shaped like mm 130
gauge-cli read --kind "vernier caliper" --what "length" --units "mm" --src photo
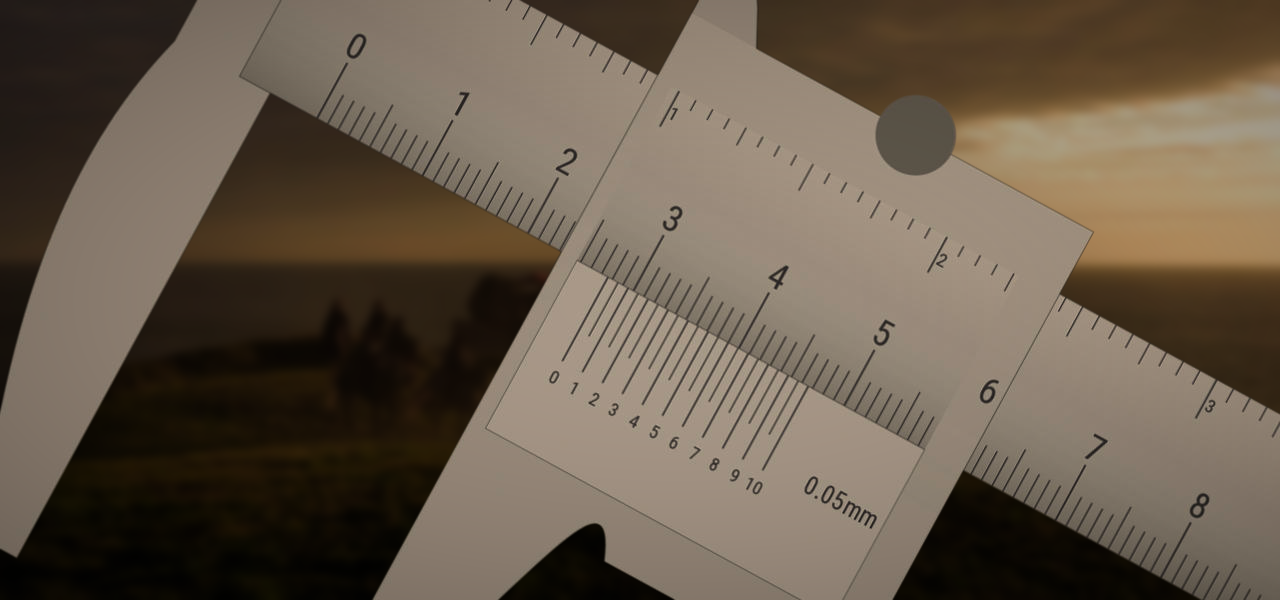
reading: mm 27.6
